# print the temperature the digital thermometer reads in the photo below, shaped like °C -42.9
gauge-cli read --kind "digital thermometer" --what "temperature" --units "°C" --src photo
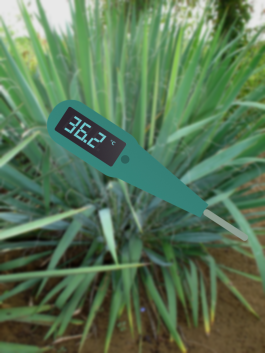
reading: °C 36.2
